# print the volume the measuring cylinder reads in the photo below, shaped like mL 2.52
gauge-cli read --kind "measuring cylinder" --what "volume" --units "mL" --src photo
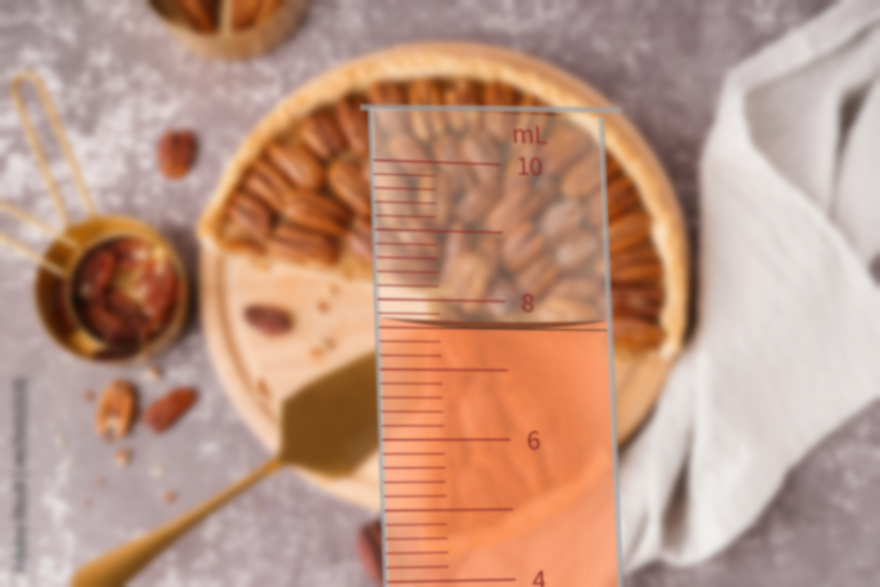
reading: mL 7.6
